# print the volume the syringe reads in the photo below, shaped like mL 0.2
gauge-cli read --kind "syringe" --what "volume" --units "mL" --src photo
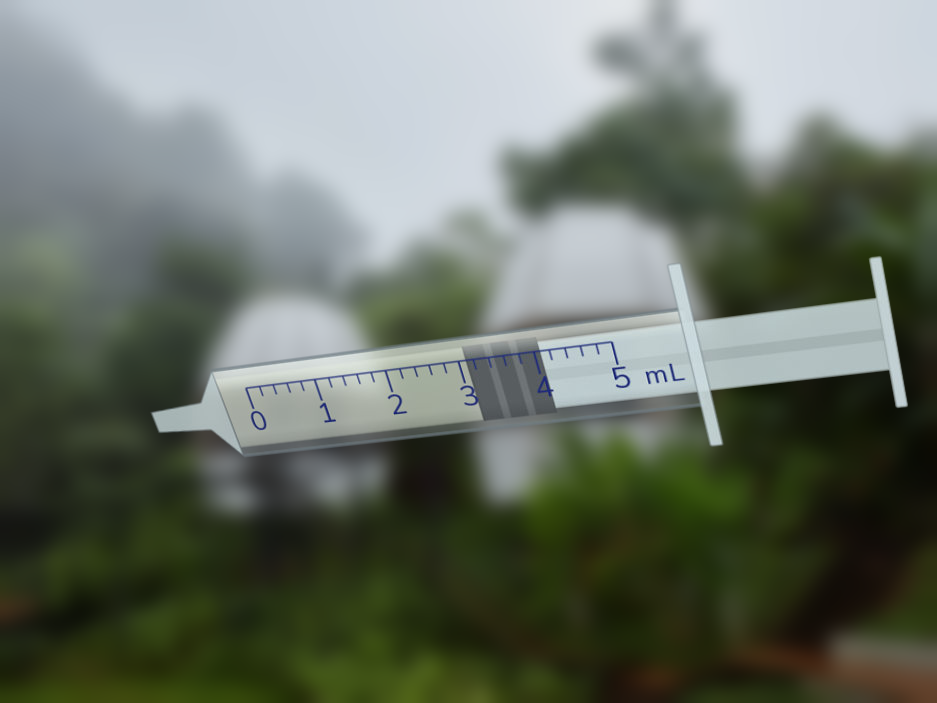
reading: mL 3.1
